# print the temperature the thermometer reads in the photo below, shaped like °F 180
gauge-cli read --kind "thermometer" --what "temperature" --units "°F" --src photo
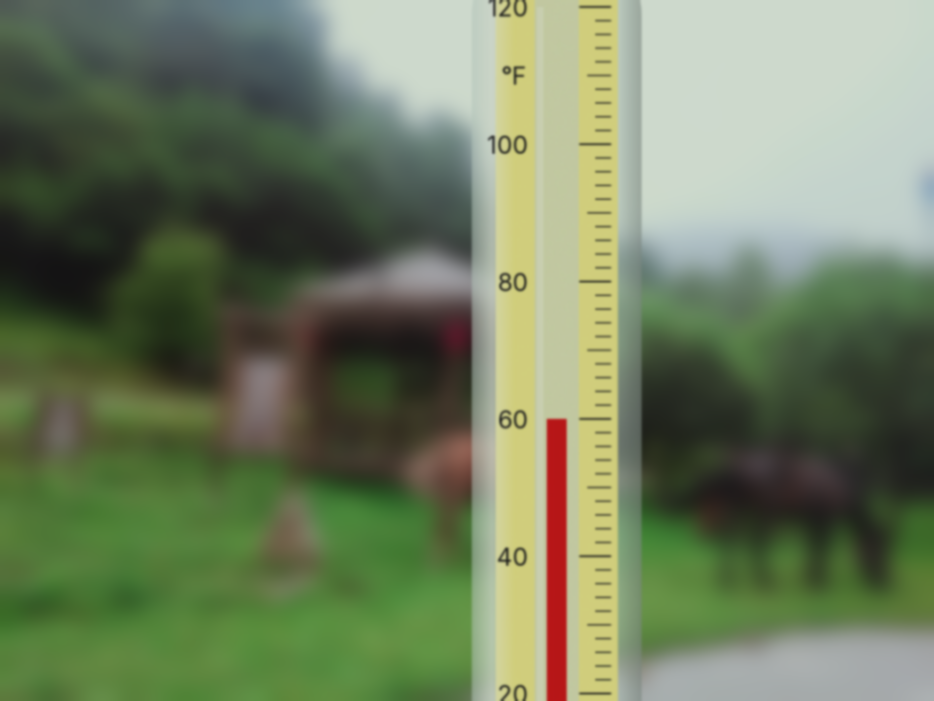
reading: °F 60
